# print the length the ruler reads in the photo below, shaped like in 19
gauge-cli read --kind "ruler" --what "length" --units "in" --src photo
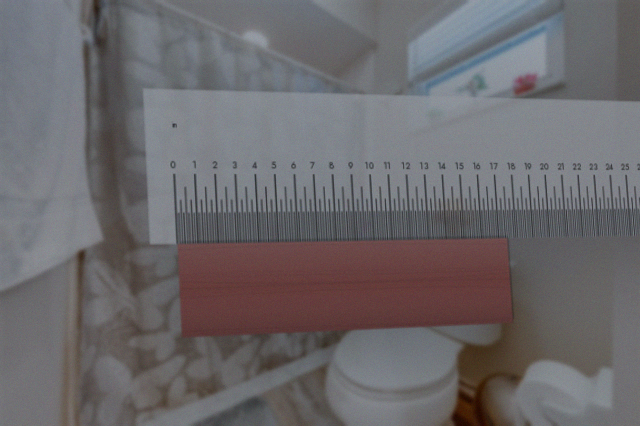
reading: in 17.5
